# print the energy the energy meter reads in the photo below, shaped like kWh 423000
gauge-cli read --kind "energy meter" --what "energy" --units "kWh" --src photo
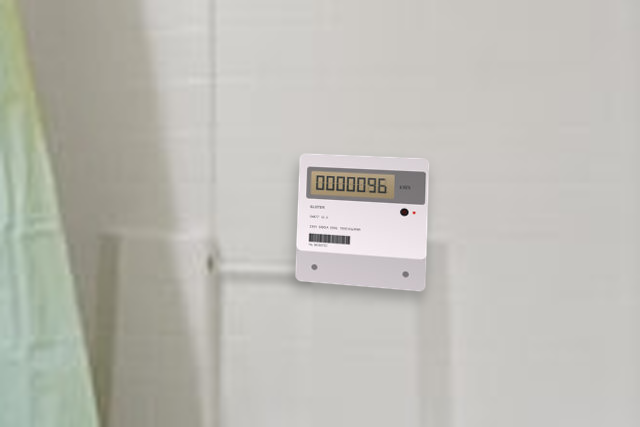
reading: kWh 96
